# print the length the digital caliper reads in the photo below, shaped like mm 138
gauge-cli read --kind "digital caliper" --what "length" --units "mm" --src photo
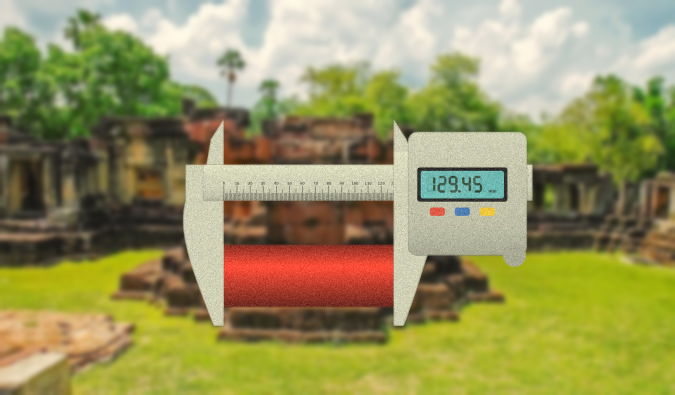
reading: mm 129.45
